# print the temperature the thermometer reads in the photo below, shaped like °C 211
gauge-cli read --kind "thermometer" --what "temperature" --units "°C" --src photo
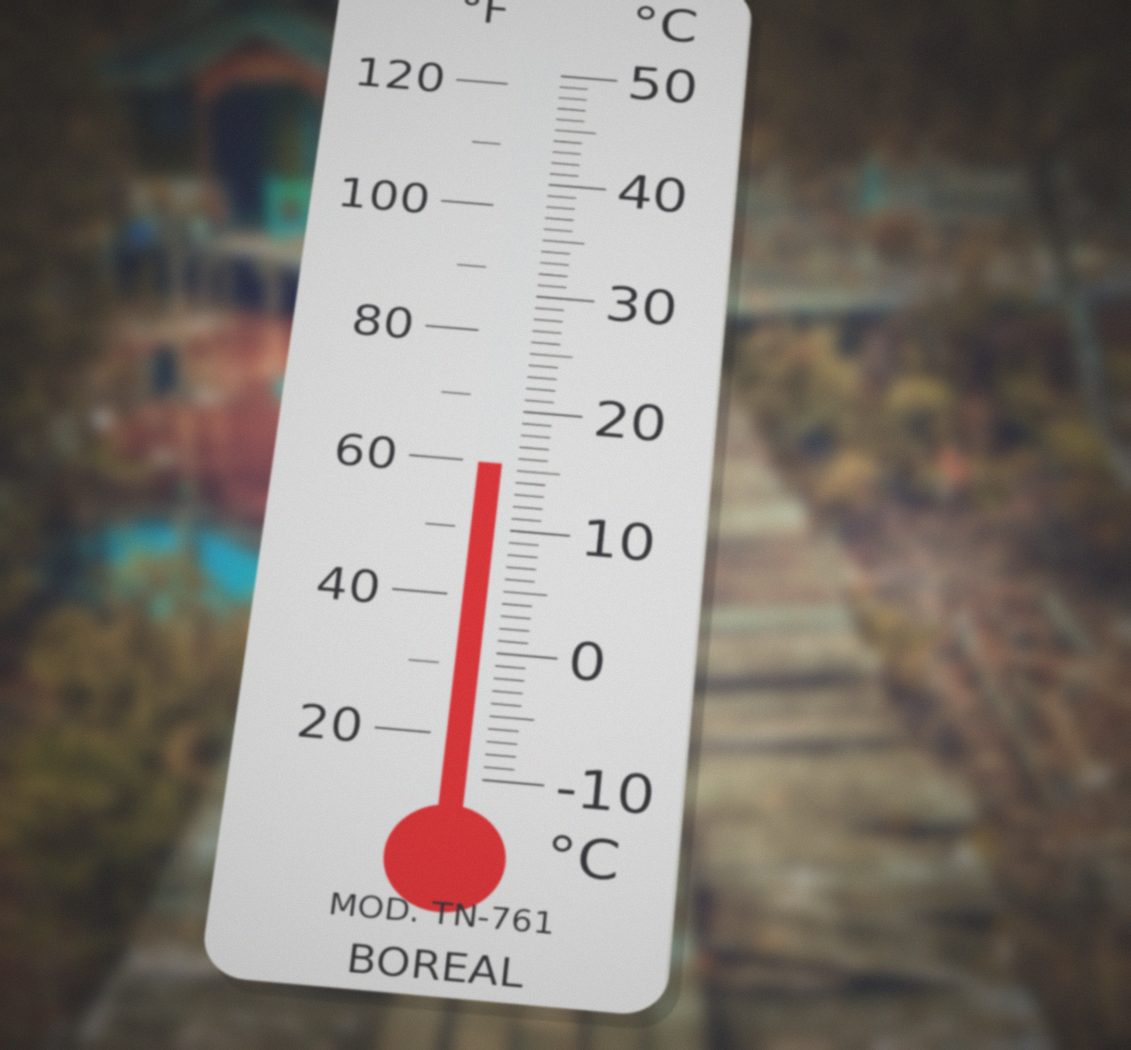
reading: °C 15.5
